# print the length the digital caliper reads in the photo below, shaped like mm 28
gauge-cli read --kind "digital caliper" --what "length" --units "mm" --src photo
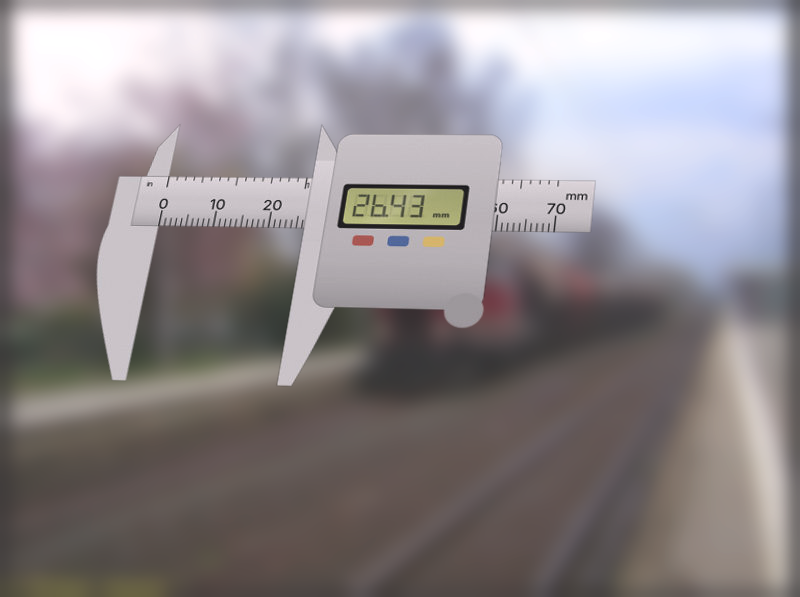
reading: mm 26.43
